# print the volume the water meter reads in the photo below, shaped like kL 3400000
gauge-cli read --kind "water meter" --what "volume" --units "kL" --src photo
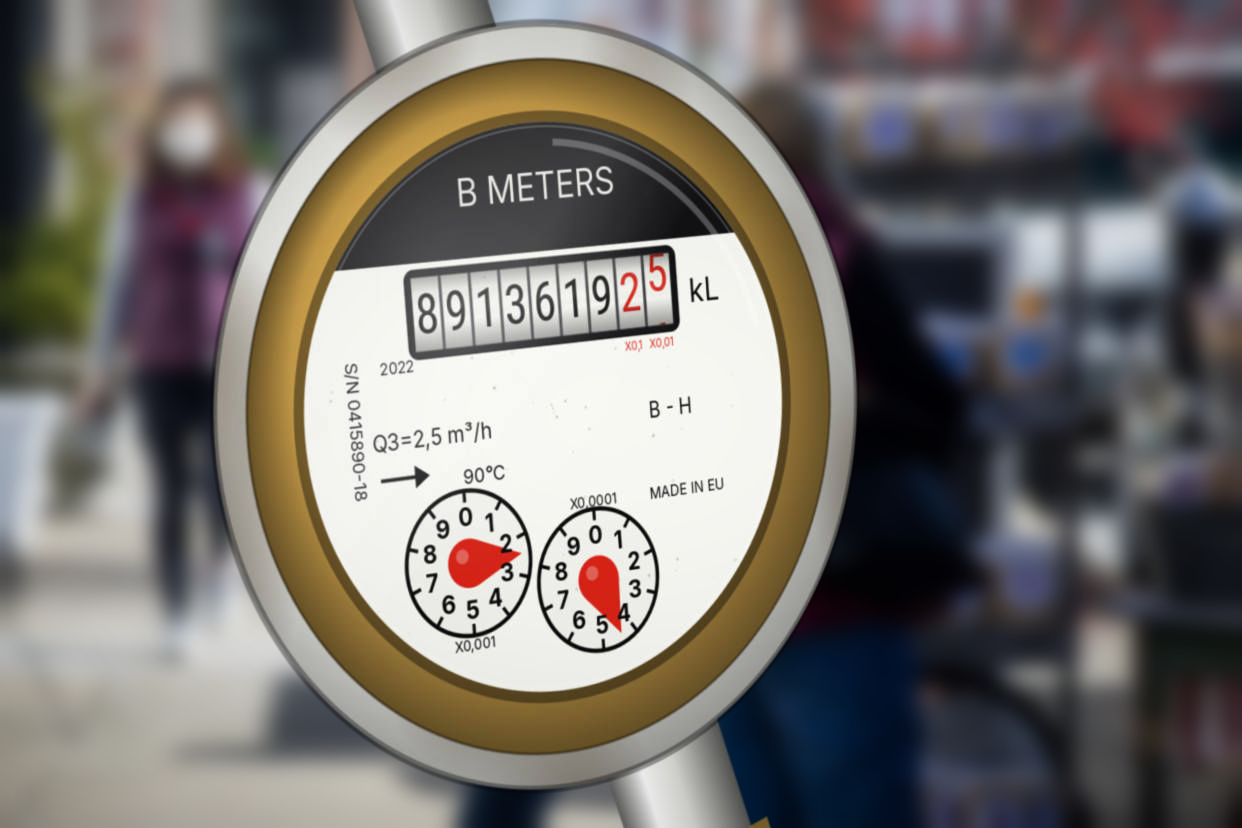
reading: kL 8913619.2524
